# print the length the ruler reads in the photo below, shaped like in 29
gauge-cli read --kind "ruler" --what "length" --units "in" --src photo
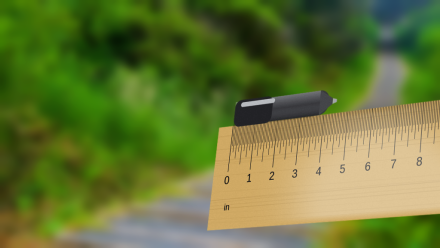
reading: in 4.5
